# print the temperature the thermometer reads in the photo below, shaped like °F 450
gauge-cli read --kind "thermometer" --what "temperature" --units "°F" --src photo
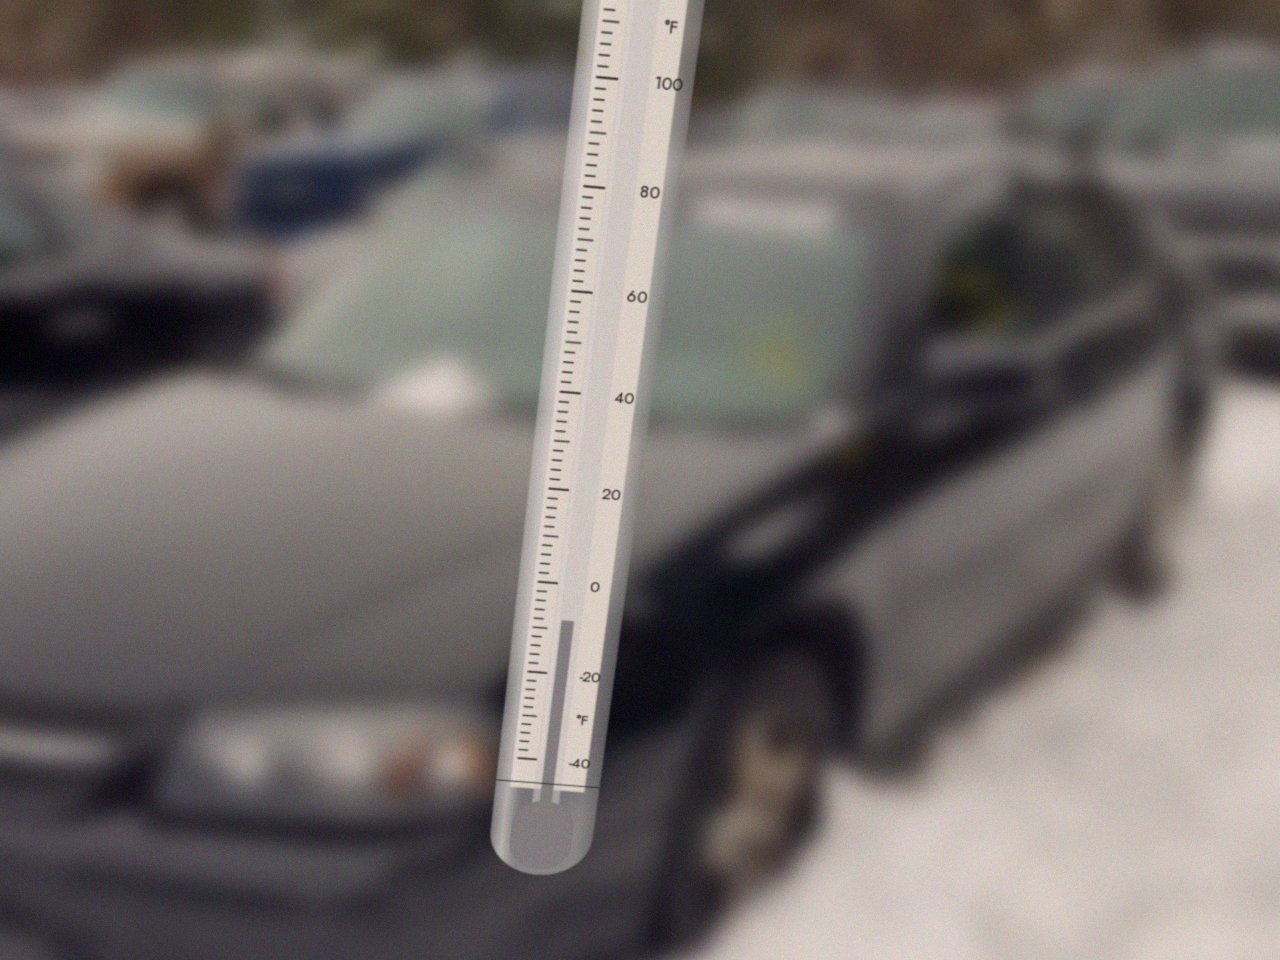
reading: °F -8
